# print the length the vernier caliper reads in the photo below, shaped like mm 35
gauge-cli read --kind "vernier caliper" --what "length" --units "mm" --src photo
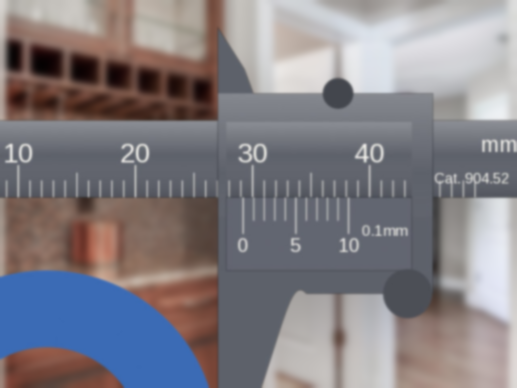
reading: mm 29.2
